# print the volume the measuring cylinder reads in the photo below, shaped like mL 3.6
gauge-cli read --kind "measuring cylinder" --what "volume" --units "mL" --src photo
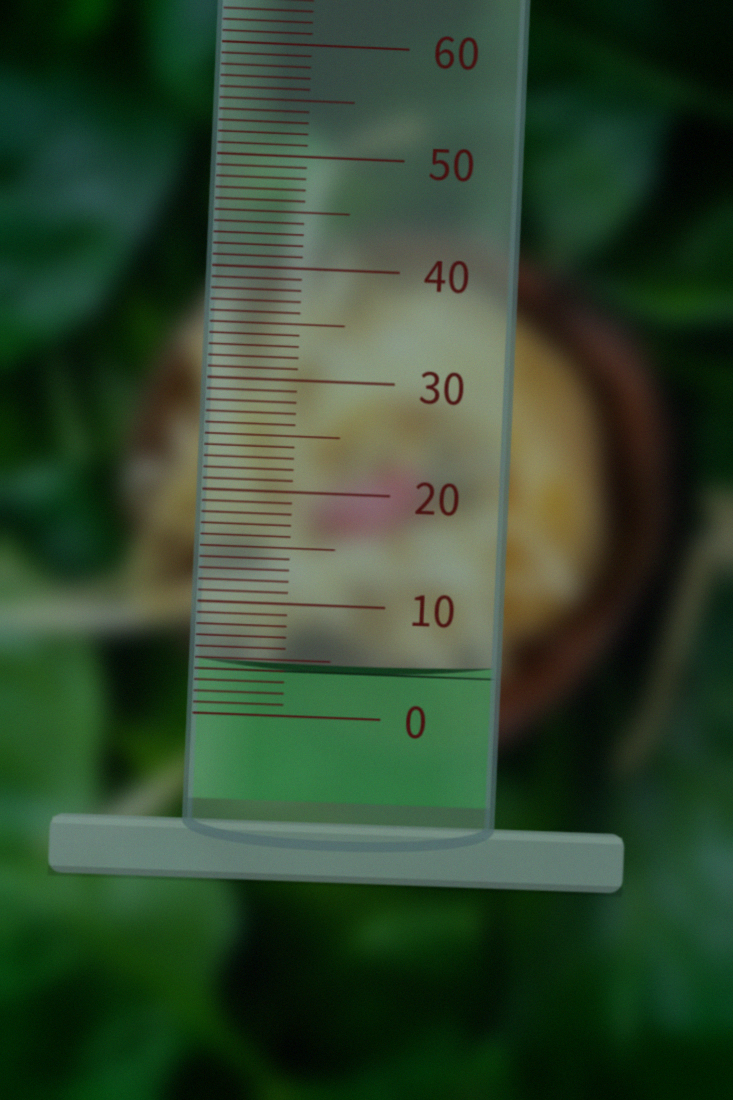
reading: mL 4
